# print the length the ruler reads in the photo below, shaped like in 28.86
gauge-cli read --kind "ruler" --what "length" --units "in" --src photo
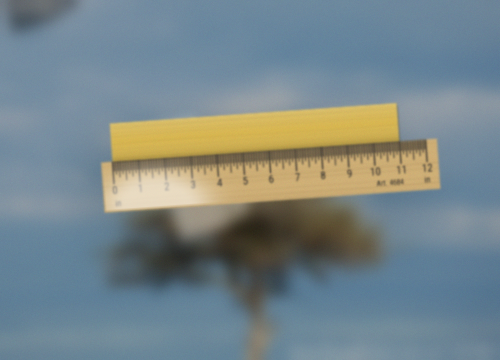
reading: in 11
